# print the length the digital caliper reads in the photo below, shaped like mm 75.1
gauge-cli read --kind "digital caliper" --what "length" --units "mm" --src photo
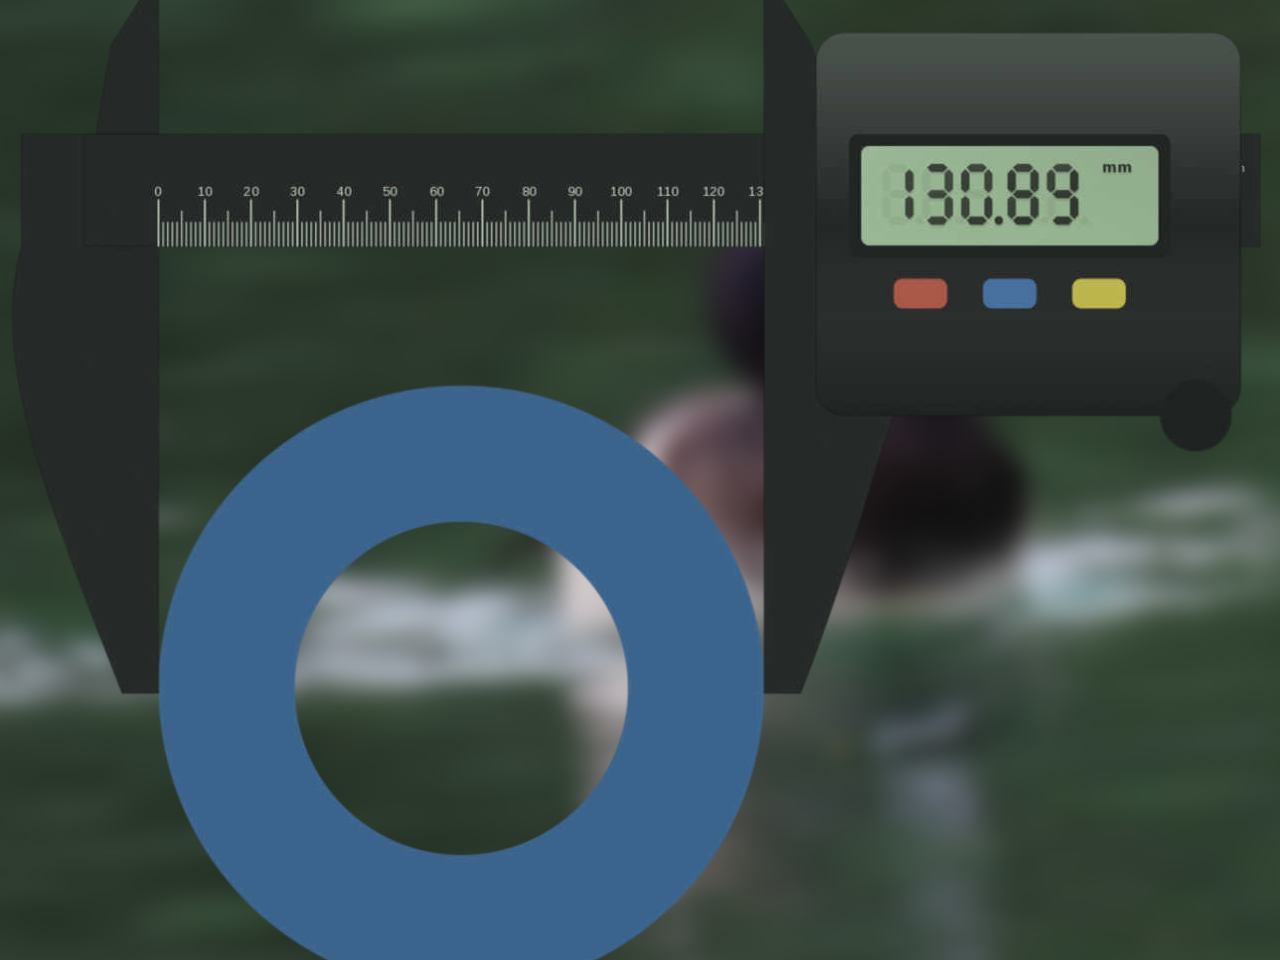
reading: mm 130.89
